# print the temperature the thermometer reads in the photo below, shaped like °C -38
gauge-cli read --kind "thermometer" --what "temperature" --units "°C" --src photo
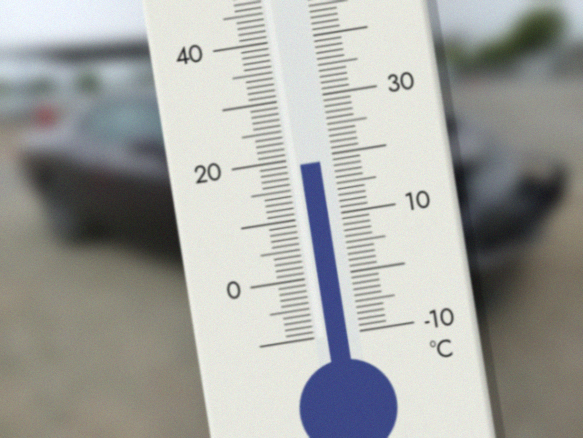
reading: °C 19
